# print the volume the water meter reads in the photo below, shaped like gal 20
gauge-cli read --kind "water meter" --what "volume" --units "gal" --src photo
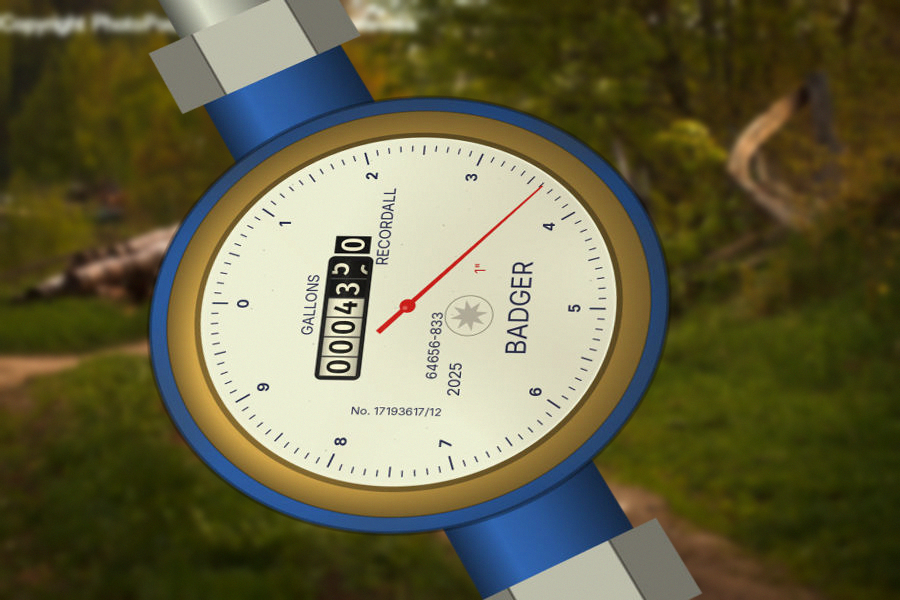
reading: gal 4353.6
